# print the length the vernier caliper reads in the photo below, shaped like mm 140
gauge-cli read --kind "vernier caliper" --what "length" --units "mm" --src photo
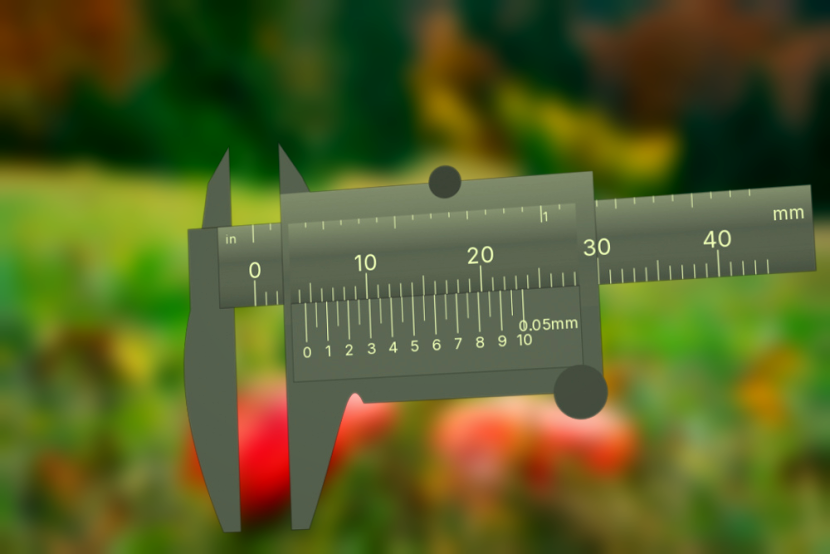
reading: mm 4.5
